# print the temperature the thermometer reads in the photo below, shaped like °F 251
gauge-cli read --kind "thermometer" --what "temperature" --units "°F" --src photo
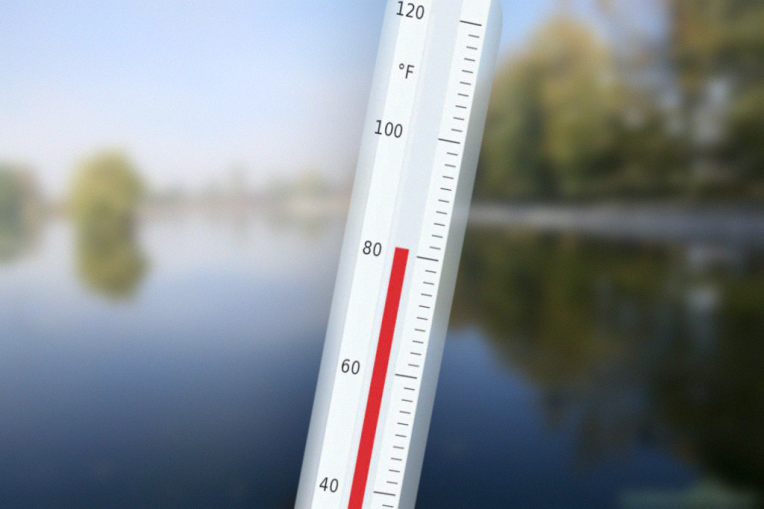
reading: °F 81
